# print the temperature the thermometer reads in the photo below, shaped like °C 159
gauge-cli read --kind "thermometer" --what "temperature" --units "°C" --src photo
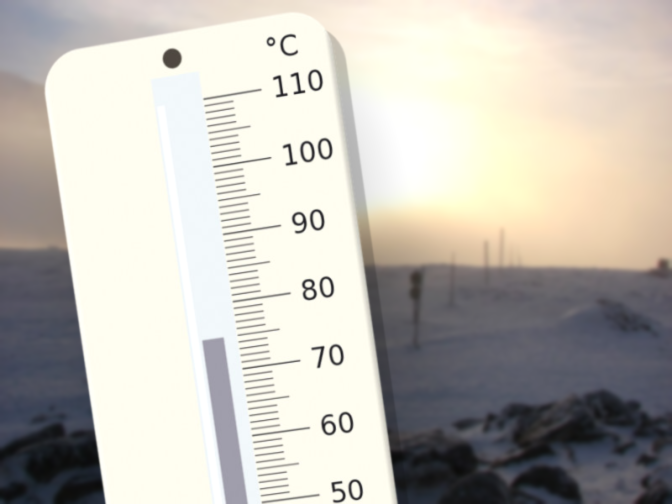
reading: °C 75
